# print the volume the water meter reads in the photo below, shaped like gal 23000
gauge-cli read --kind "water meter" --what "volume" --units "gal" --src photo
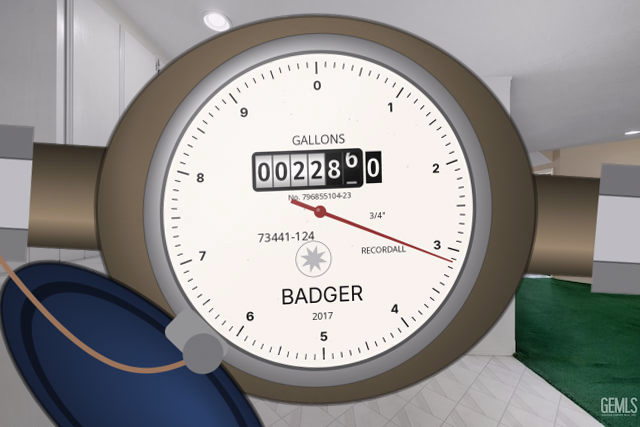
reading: gal 22863.1
